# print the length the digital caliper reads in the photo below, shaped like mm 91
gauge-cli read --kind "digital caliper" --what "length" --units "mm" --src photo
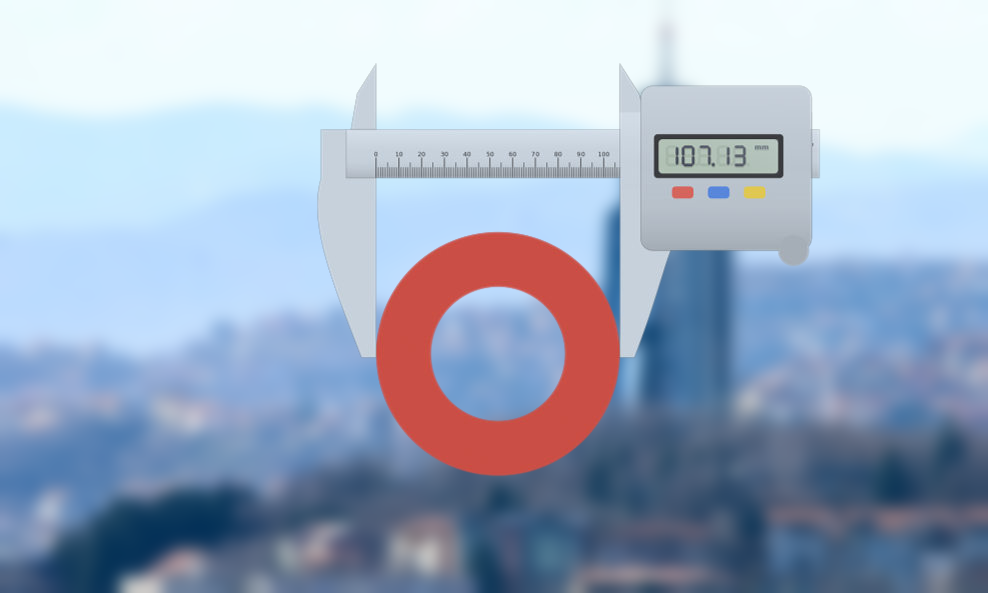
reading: mm 107.13
